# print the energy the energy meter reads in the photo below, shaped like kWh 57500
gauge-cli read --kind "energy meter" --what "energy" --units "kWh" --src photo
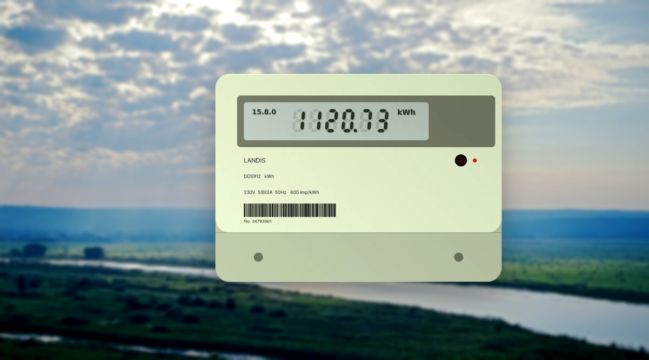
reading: kWh 1120.73
